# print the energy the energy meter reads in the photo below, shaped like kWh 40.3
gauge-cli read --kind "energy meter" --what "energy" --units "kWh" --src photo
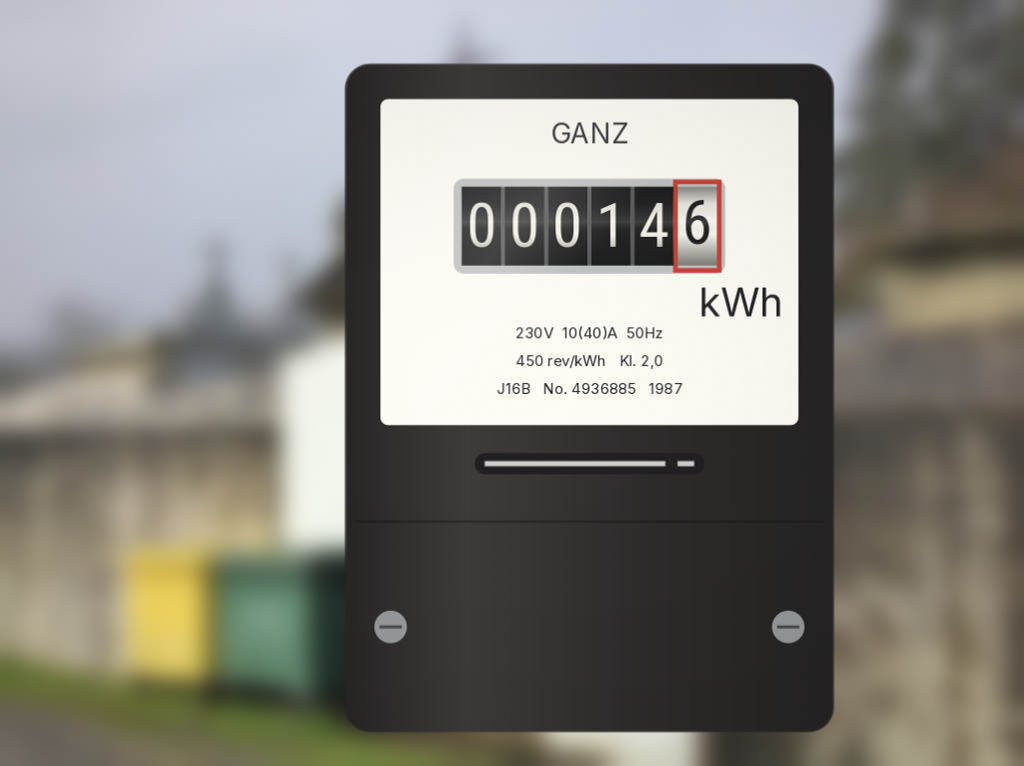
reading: kWh 14.6
